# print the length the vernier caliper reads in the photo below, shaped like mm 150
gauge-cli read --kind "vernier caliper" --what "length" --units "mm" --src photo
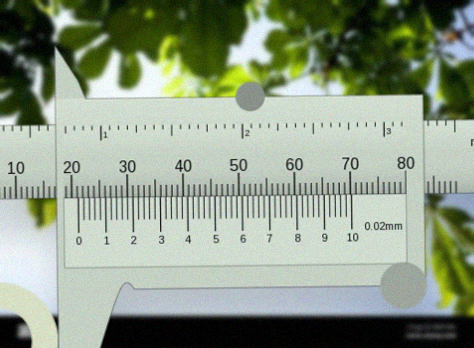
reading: mm 21.2
